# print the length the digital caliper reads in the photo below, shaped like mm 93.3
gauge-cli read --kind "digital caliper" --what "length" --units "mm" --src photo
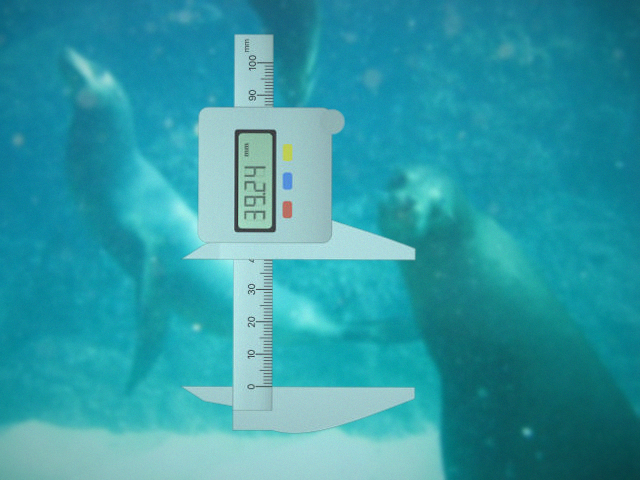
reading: mm 39.24
